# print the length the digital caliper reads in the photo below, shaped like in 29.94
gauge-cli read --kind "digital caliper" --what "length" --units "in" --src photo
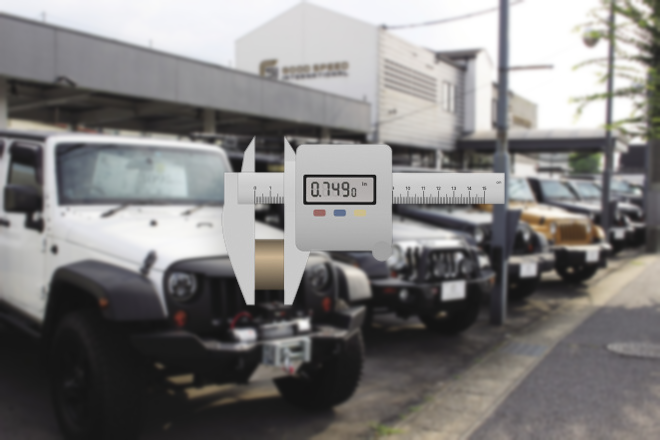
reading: in 0.7490
